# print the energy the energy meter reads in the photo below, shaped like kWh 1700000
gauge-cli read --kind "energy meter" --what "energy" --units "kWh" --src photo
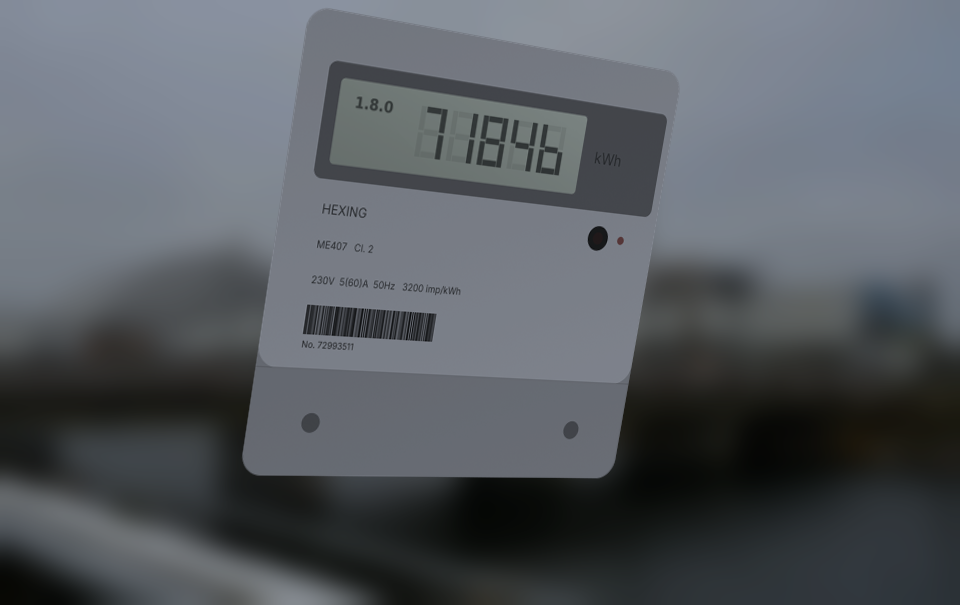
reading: kWh 71846
